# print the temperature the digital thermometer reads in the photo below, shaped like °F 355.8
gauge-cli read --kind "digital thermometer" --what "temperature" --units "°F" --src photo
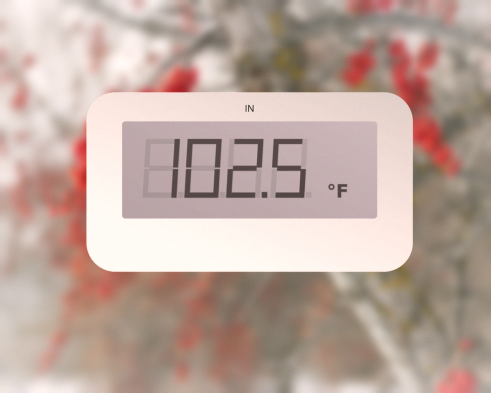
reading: °F 102.5
